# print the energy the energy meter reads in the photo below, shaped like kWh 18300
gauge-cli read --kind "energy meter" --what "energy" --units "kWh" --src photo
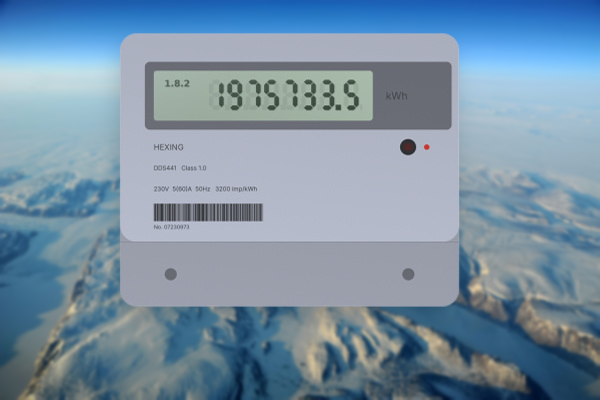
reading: kWh 1975733.5
